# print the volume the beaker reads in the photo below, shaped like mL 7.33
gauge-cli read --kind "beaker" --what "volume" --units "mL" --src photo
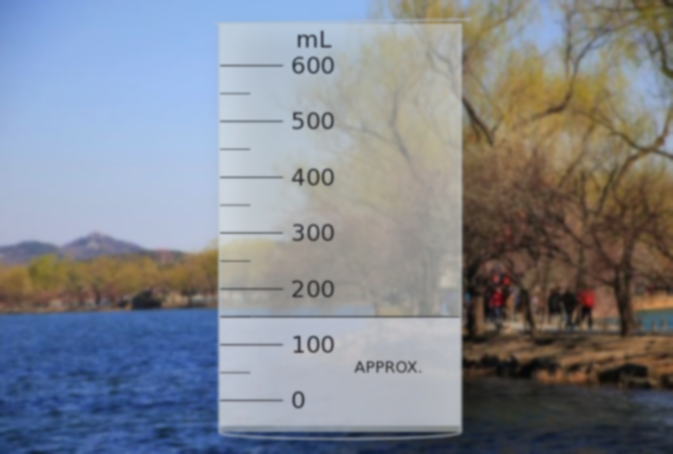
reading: mL 150
